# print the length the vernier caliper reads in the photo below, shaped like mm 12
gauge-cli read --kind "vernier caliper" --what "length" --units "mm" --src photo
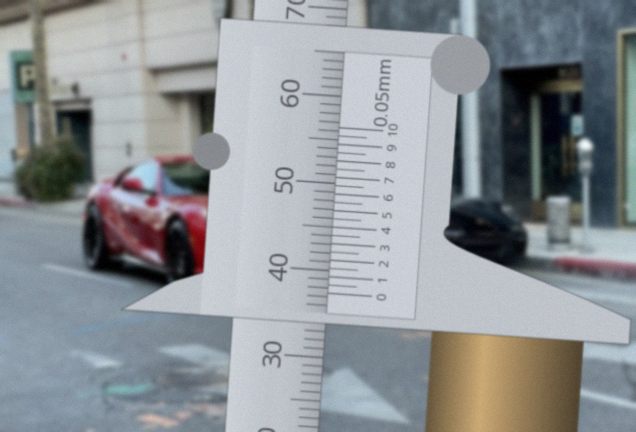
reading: mm 37.4
